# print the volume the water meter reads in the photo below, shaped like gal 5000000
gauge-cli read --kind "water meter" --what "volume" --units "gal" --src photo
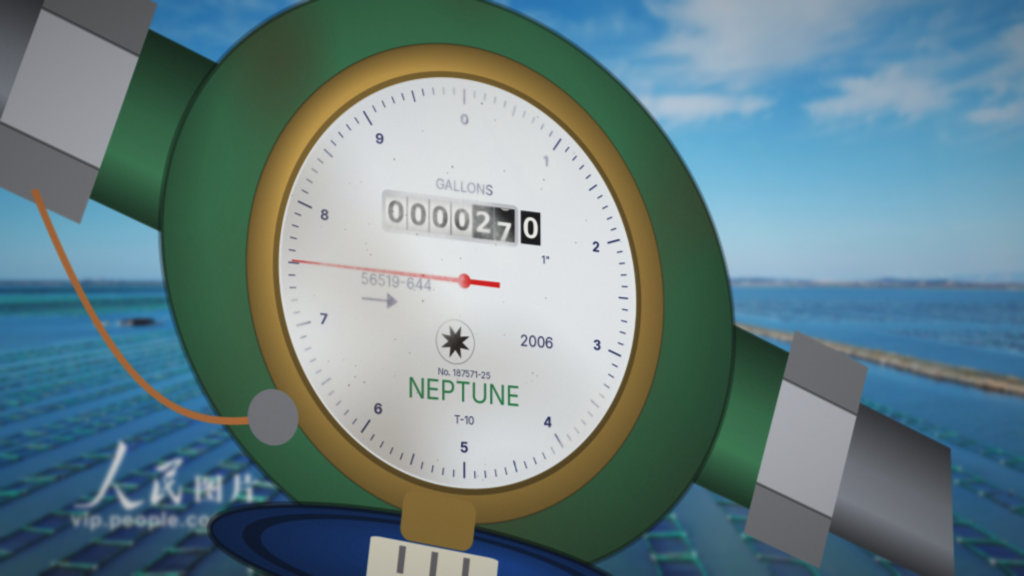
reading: gal 267.5
